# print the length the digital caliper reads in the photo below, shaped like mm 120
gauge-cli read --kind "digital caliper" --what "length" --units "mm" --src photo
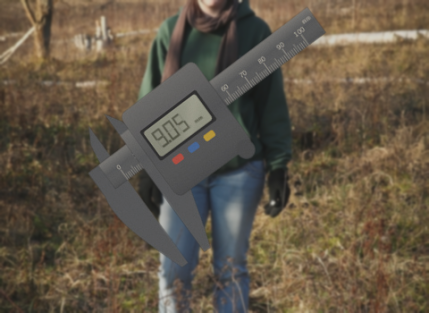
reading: mm 9.05
